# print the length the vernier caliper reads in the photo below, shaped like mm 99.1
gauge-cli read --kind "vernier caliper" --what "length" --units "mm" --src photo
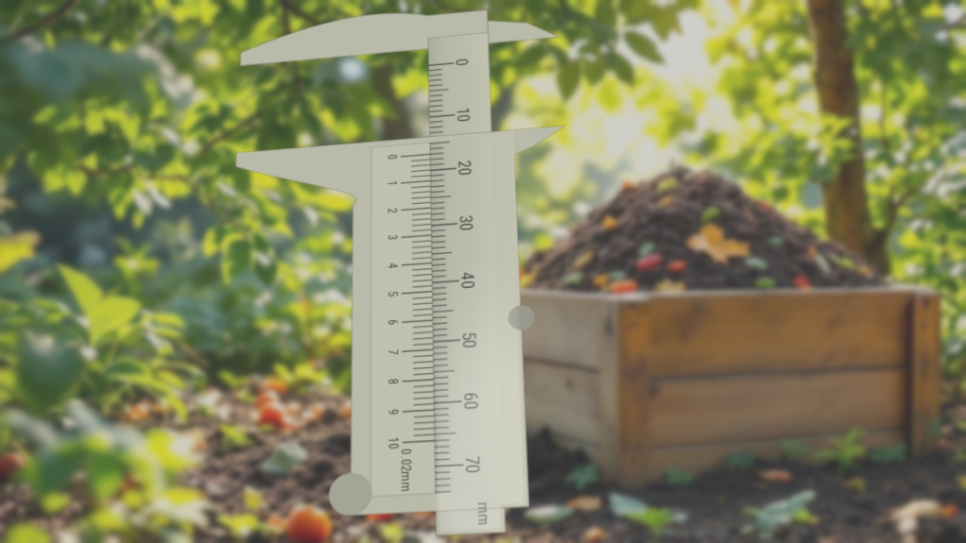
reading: mm 17.0
